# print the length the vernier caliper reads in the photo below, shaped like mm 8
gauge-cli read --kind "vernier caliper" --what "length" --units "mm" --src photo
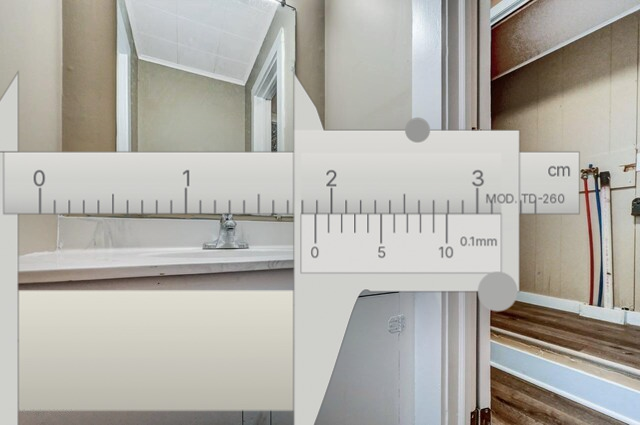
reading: mm 18.9
